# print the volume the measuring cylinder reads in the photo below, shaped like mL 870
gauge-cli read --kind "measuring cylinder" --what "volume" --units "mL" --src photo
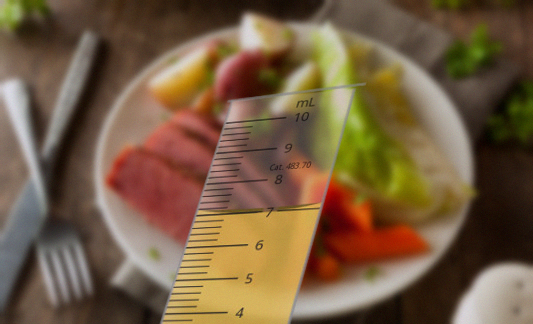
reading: mL 7
